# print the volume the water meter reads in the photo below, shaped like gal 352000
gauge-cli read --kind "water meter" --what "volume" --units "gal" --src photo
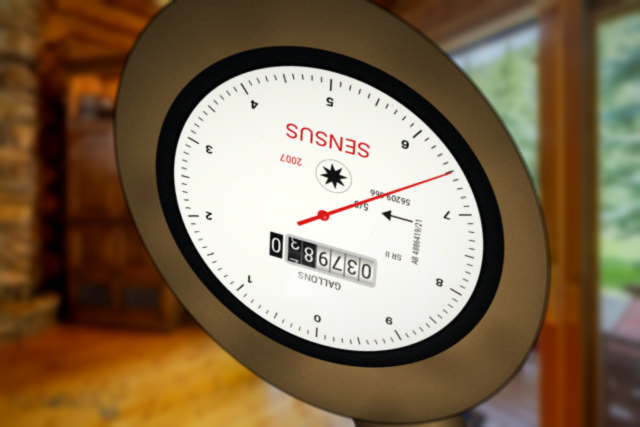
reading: gal 379826.5
